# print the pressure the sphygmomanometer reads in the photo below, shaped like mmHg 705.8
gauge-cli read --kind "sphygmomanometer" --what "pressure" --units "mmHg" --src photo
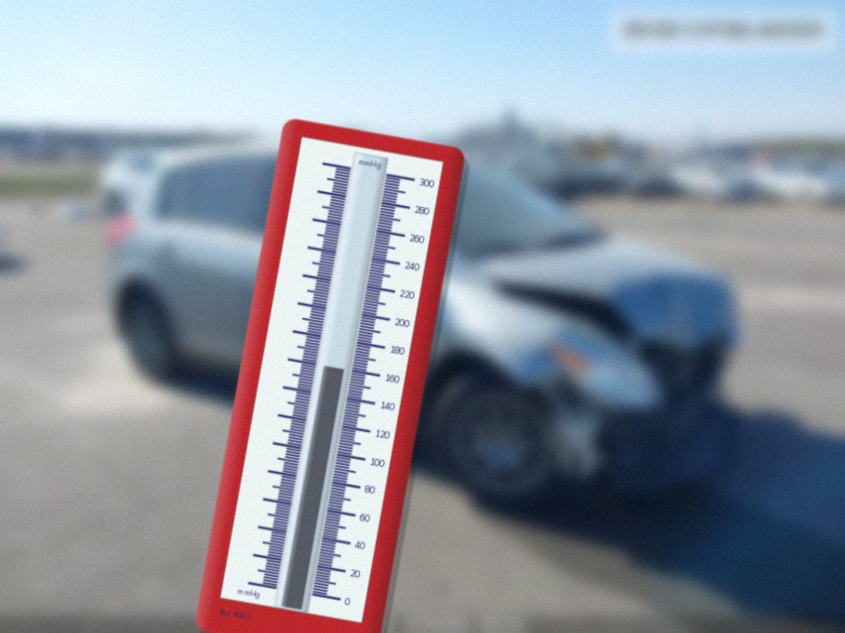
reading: mmHg 160
